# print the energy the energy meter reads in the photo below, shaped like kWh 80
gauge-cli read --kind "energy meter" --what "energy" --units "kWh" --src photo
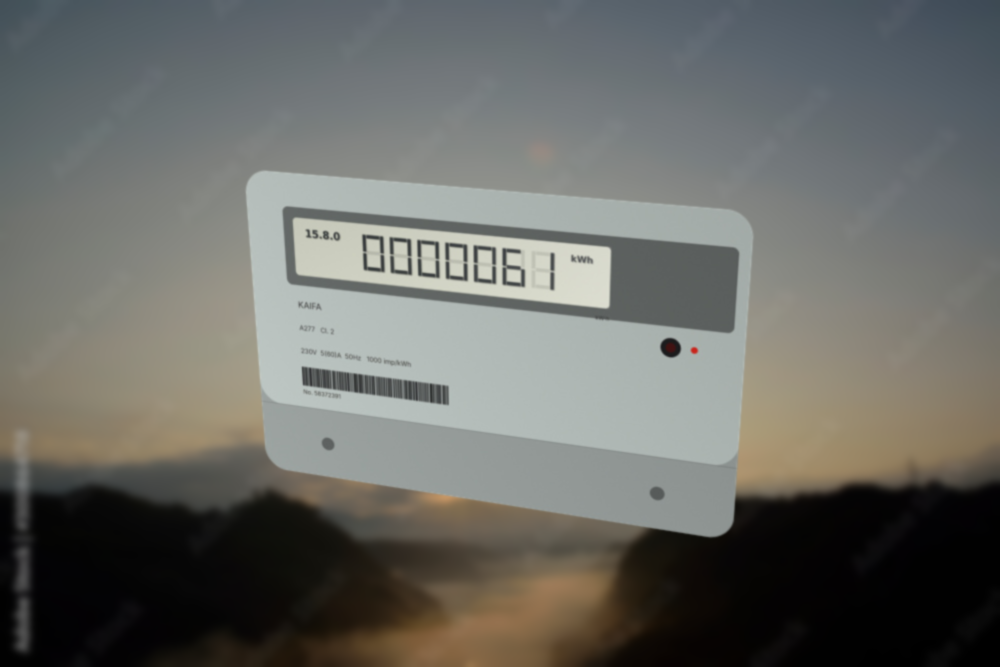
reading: kWh 61
